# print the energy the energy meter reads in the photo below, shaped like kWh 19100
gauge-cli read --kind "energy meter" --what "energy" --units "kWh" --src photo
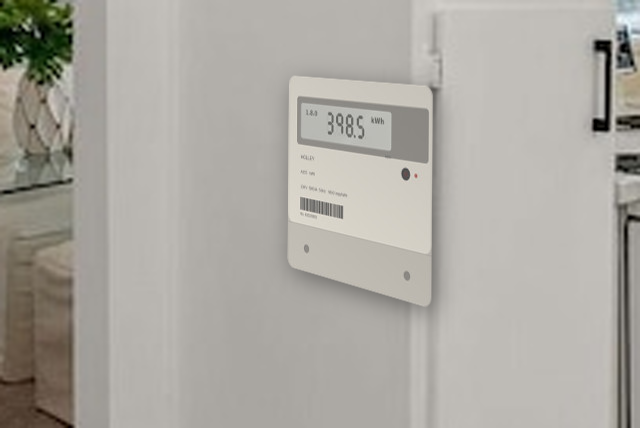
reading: kWh 398.5
